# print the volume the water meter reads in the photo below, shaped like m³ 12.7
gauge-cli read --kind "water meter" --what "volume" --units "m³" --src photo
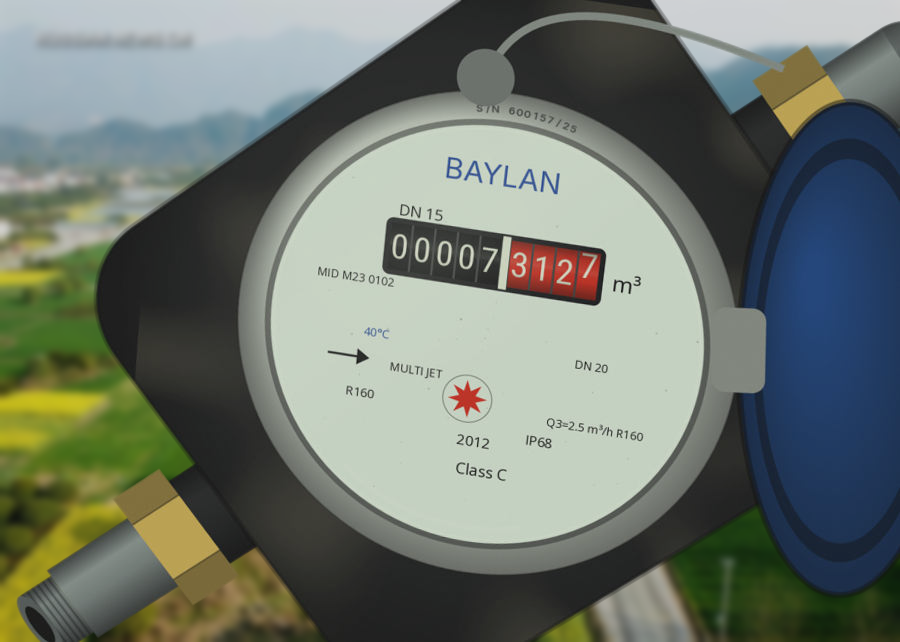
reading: m³ 7.3127
